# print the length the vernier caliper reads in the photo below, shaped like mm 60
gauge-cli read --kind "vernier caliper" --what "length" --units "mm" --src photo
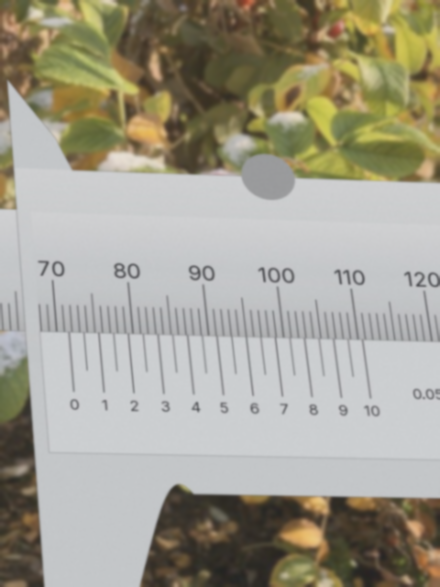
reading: mm 71.6
